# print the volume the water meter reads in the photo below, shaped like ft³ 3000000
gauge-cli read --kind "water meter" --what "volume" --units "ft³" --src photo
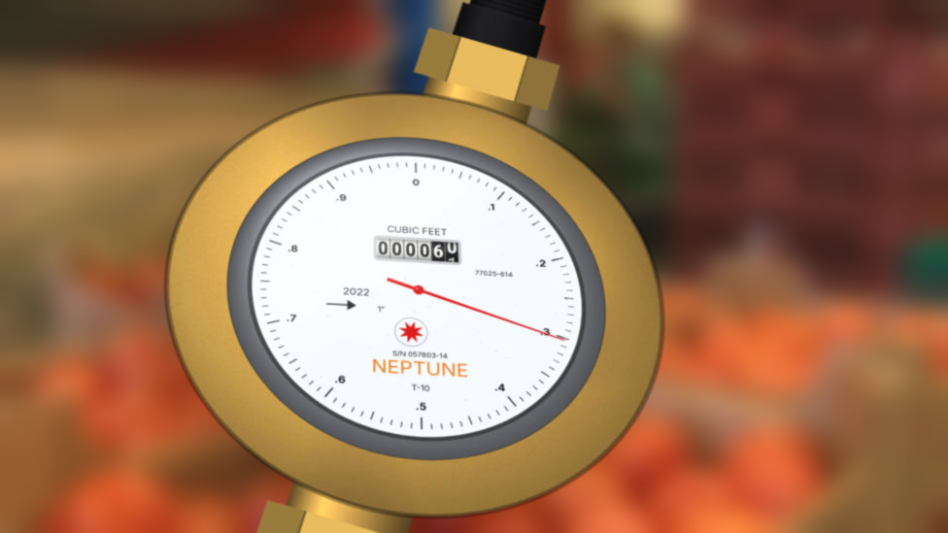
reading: ft³ 60.30
